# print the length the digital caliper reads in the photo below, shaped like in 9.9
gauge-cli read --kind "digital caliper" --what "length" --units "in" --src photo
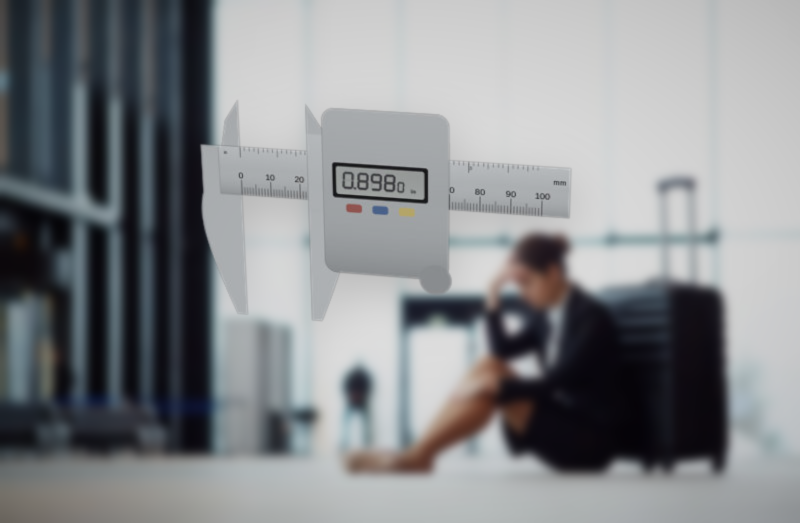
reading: in 0.8980
